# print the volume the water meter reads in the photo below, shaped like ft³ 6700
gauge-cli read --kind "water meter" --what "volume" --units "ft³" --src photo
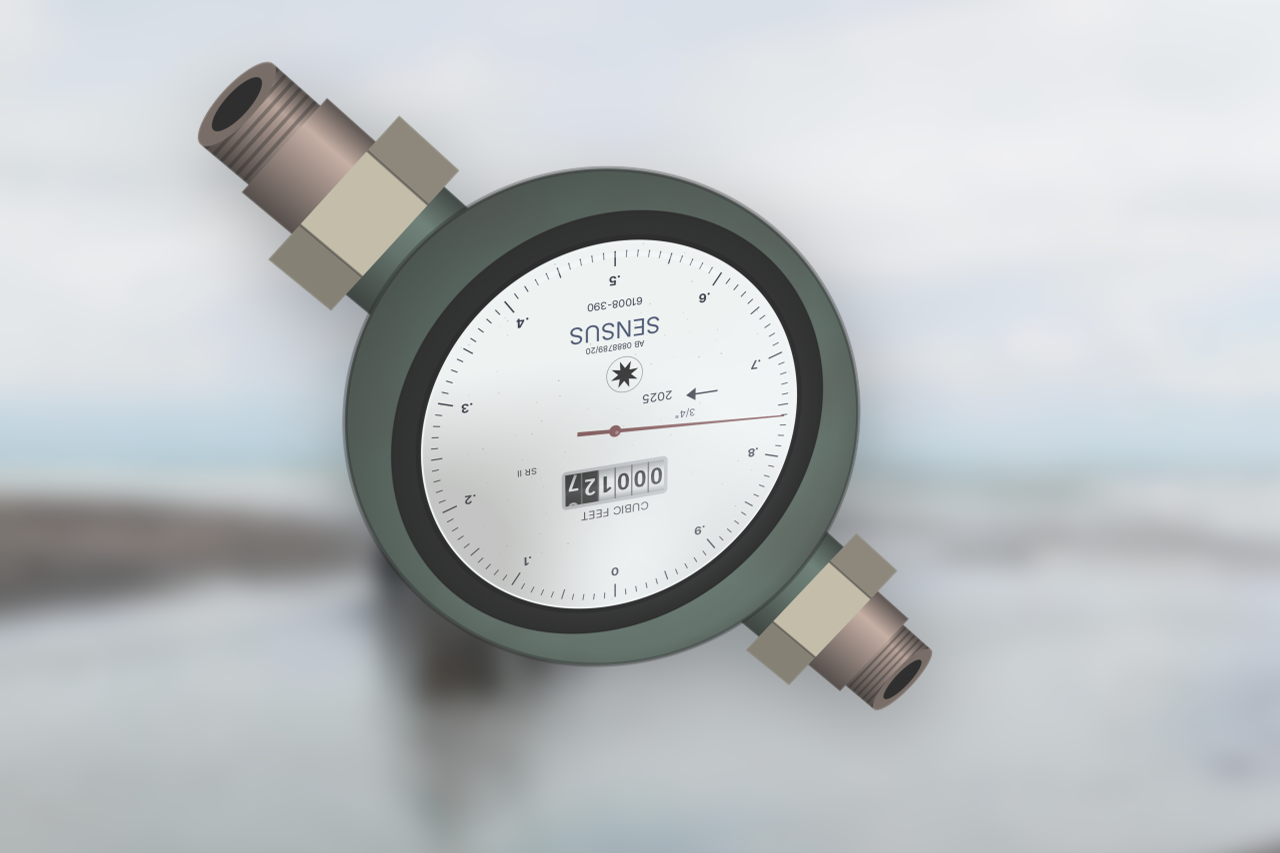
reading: ft³ 126.76
